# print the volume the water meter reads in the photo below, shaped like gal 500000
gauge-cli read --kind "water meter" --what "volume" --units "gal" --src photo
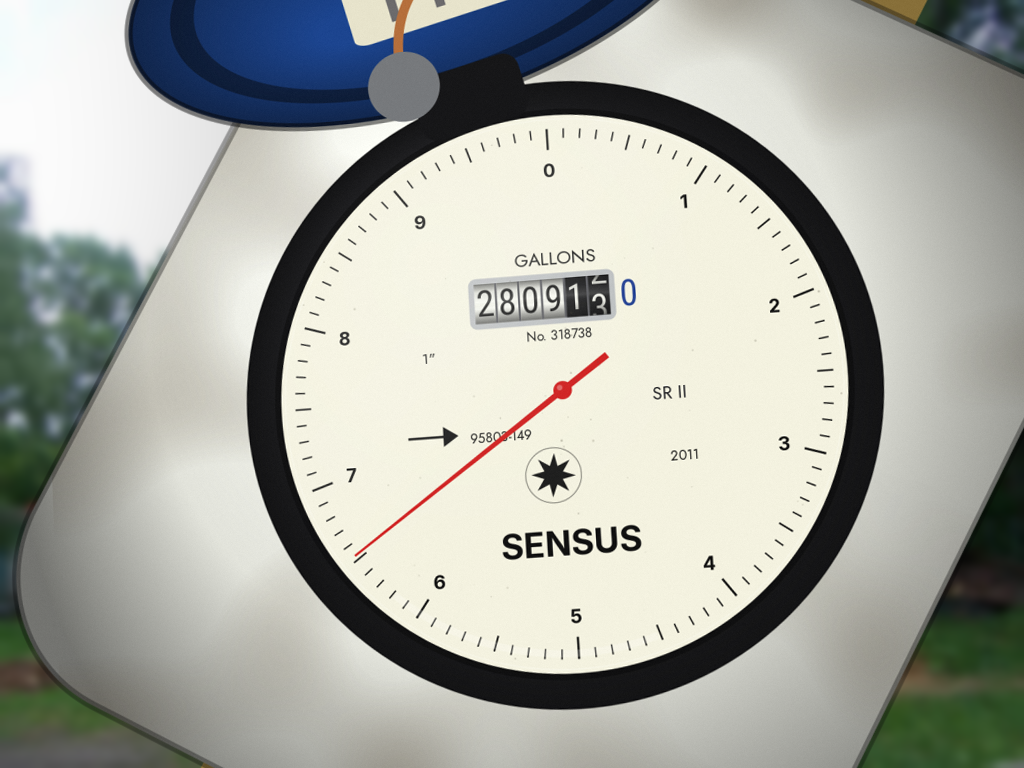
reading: gal 2809126.5
